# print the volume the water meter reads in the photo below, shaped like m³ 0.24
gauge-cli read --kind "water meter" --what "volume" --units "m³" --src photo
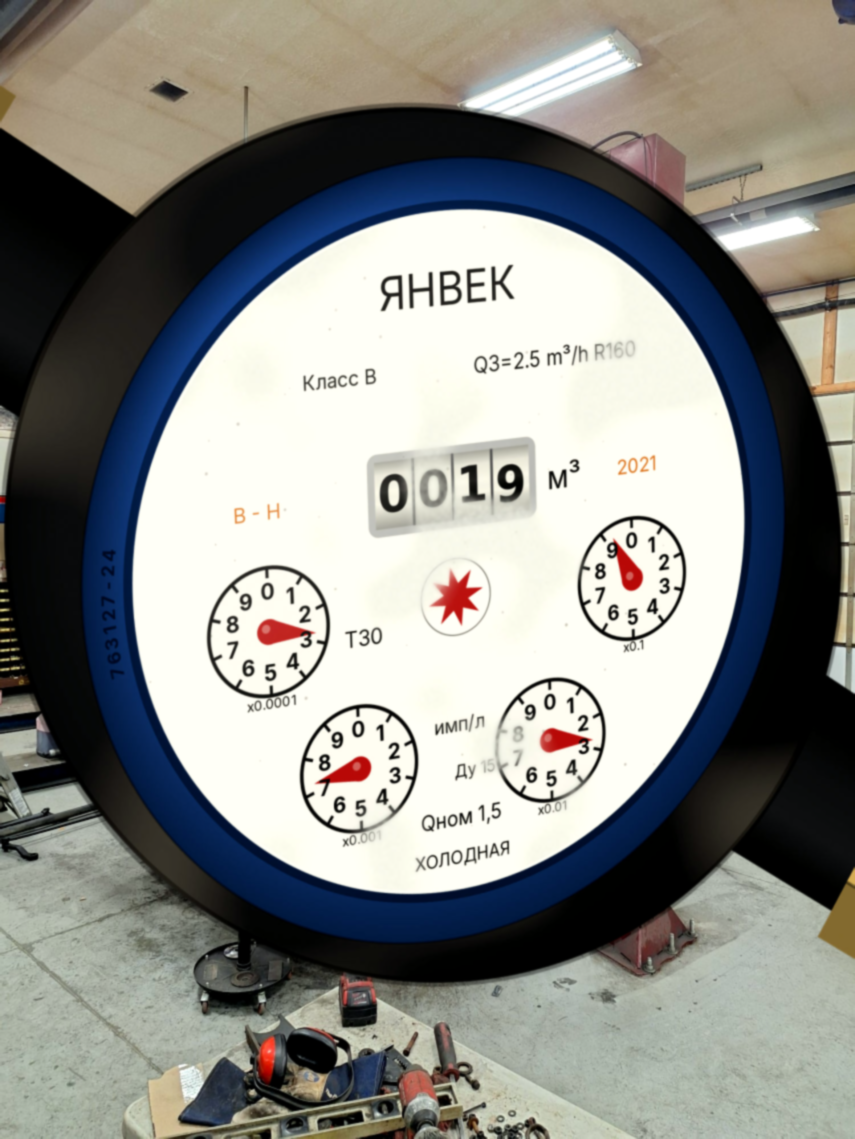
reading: m³ 18.9272
